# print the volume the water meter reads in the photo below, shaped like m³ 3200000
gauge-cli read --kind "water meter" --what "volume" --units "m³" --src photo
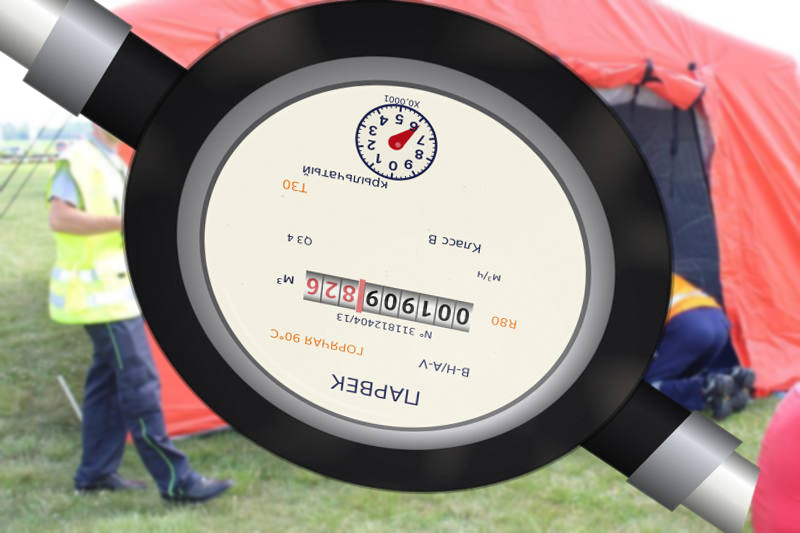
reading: m³ 1909.8266
